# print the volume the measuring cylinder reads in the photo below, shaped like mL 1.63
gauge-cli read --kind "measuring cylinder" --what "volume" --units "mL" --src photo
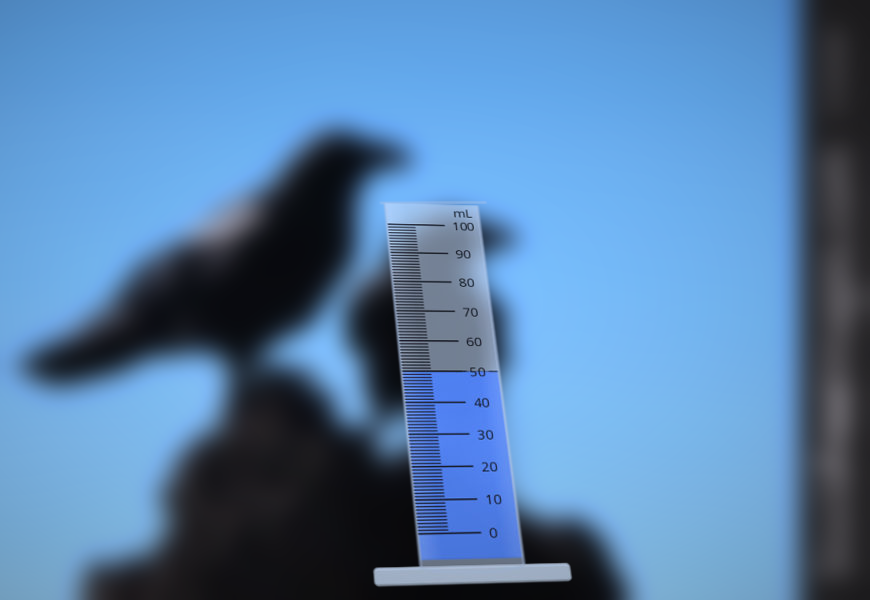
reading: mL 50
